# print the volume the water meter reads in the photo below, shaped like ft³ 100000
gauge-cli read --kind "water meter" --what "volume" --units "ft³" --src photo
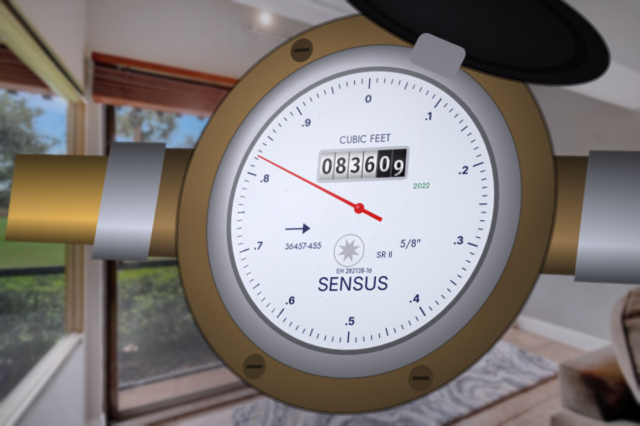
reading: ft³ 83608.82
